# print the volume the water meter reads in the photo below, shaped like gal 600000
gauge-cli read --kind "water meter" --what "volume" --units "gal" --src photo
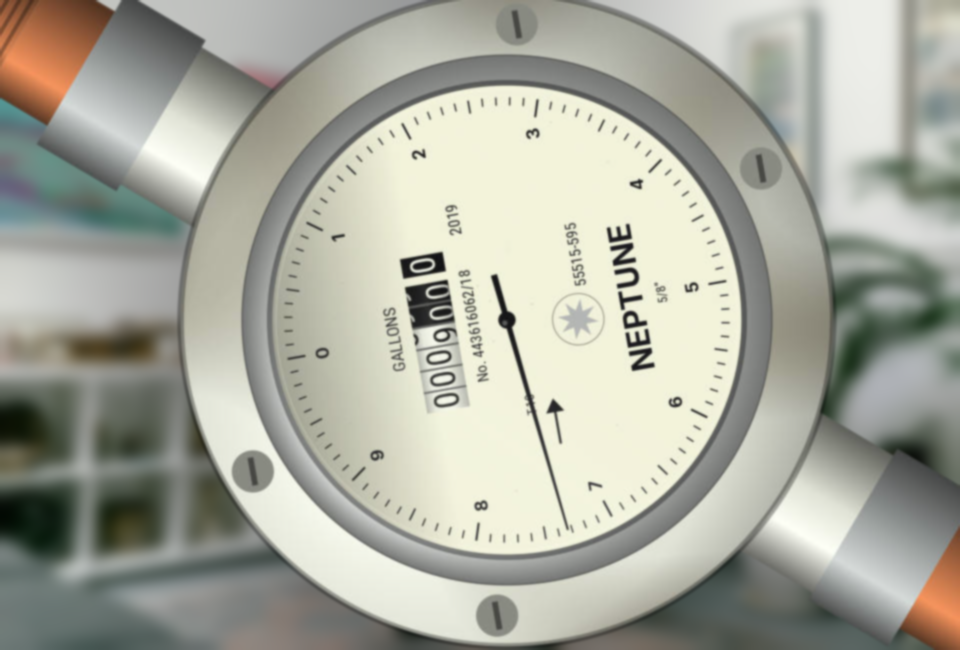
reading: gal 8997.3
